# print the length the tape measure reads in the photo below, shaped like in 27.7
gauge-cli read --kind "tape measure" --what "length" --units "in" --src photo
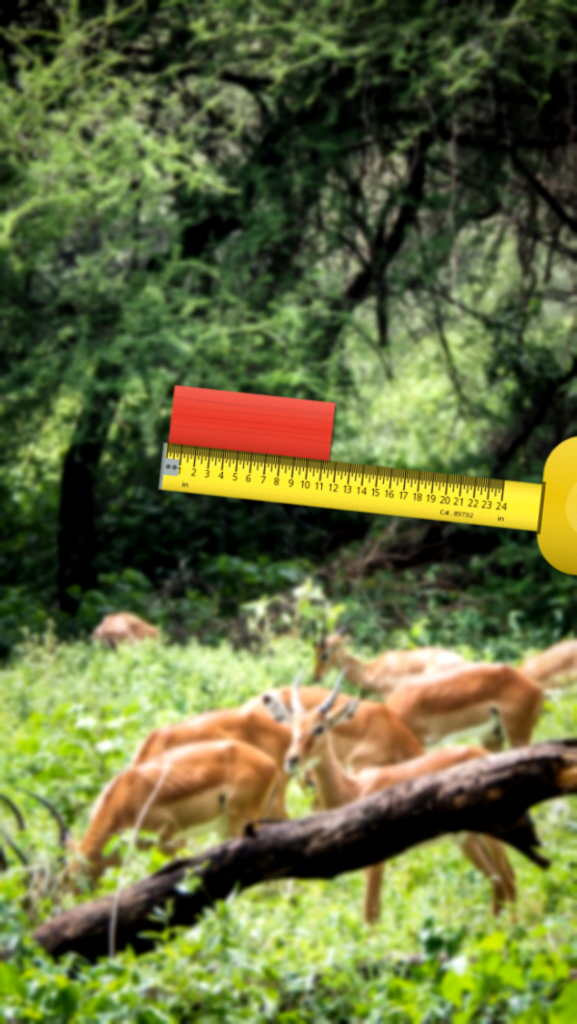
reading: in 11.5
